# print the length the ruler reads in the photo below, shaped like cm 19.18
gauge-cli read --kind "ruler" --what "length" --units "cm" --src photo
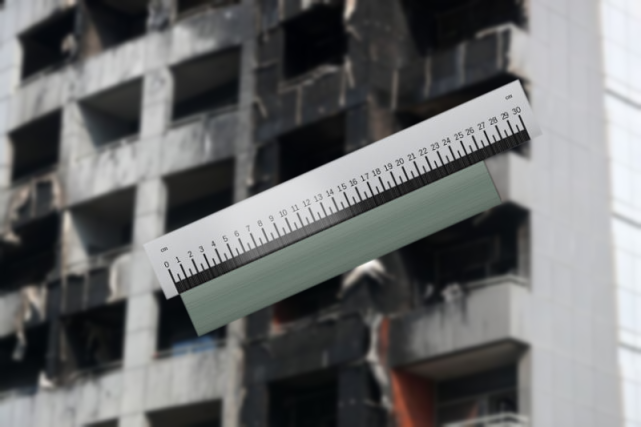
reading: cm 26
